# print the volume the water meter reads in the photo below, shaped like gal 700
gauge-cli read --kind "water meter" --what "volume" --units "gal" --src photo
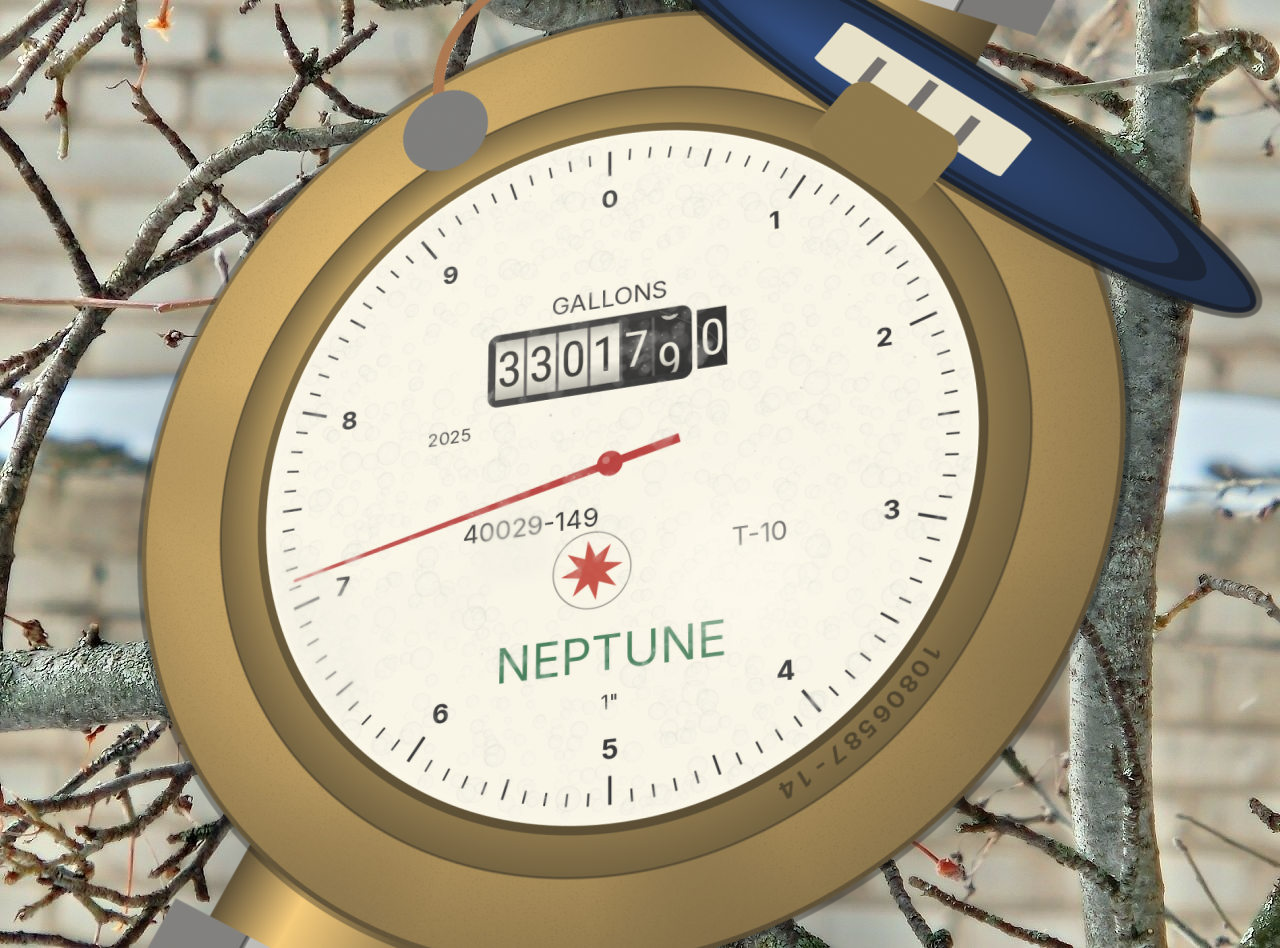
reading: gal 3301787.1
